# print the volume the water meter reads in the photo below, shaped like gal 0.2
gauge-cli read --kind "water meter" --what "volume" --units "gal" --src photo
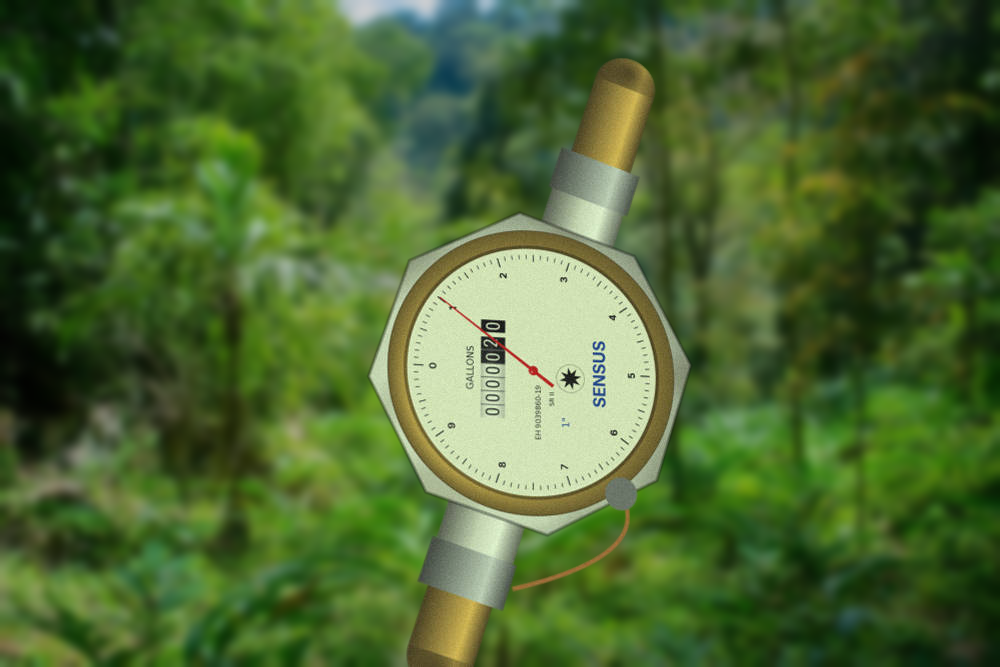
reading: gal 21.0
